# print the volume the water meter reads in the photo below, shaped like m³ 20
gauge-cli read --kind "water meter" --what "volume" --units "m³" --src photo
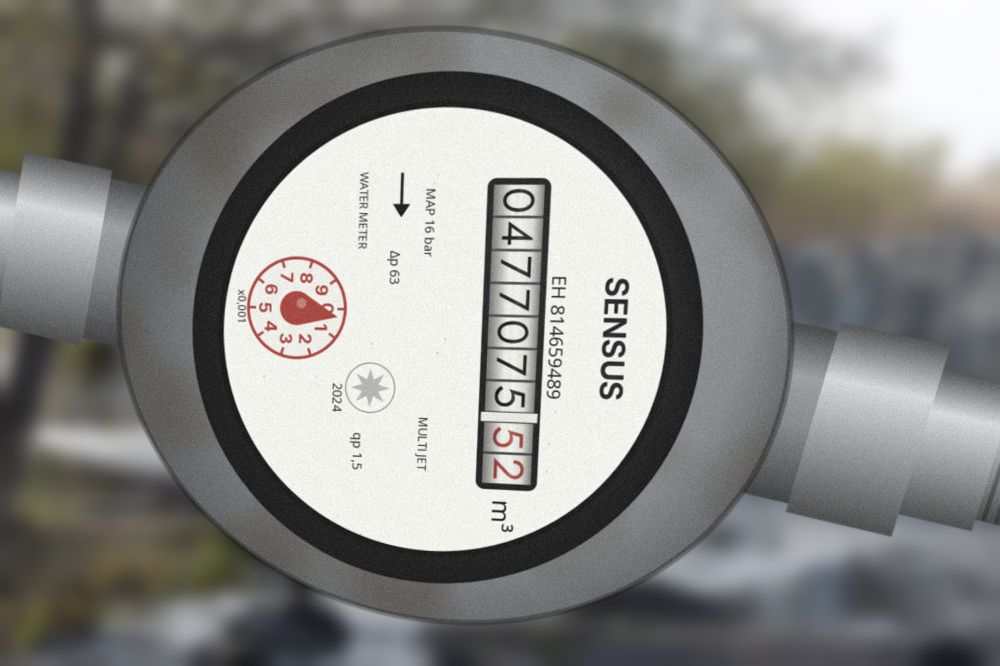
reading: m³ 477075.520
